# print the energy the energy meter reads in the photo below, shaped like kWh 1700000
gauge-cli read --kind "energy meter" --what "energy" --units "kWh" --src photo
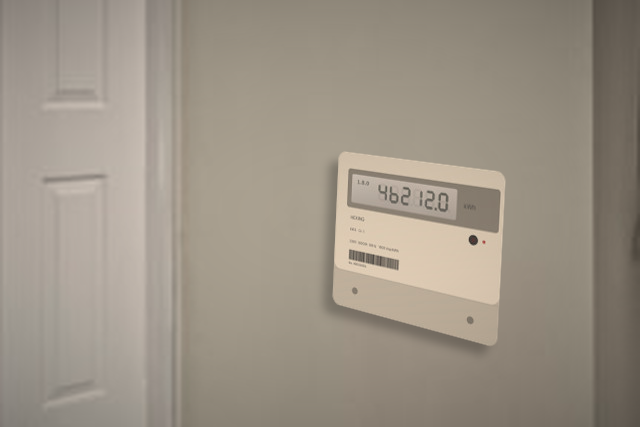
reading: kWh 46212.0
